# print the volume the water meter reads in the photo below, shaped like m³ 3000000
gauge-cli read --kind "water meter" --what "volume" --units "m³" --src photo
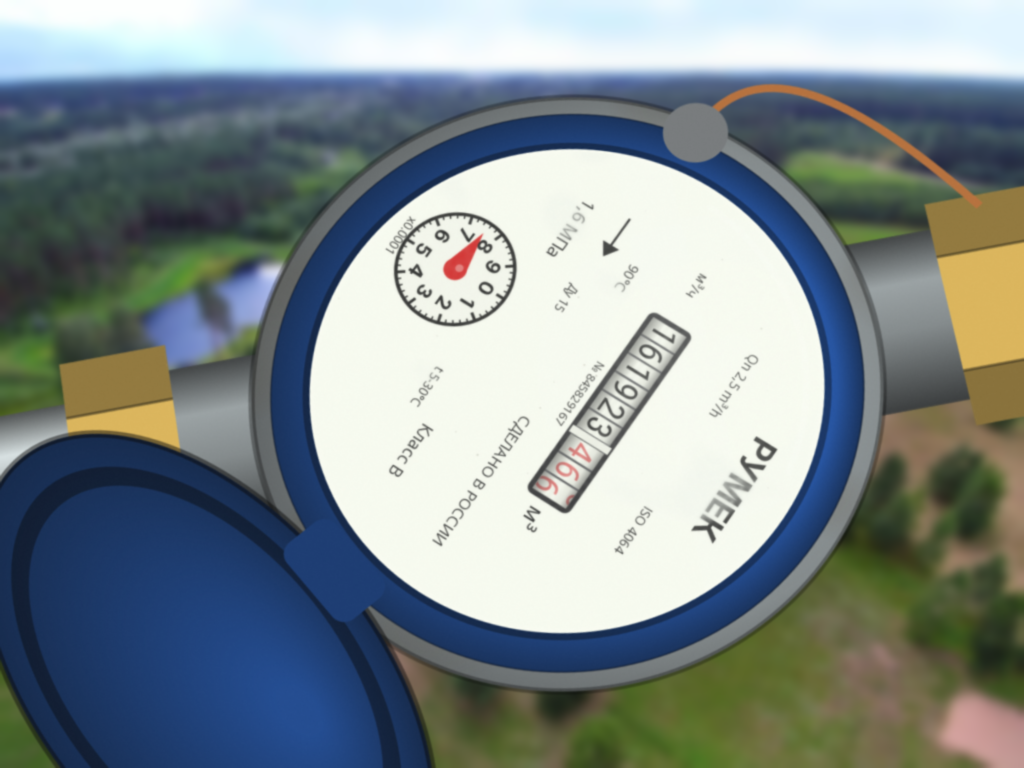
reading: m³ 161923.4657
